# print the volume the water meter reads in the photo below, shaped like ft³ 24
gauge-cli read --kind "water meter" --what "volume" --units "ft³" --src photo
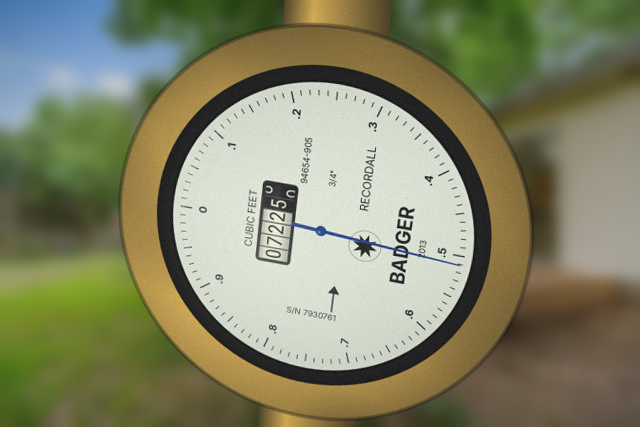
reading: ft³ 72258.51
